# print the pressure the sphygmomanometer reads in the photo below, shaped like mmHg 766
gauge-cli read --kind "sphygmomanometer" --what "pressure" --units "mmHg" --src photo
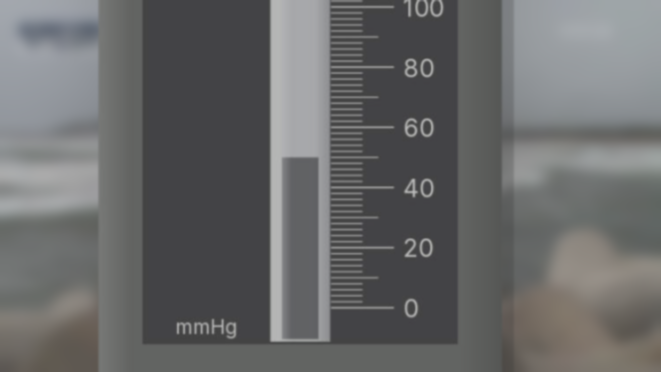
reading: mmHg 50
